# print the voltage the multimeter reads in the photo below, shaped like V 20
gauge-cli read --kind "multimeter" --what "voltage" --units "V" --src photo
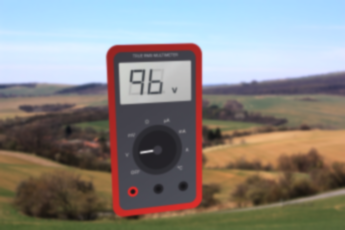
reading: V 96
